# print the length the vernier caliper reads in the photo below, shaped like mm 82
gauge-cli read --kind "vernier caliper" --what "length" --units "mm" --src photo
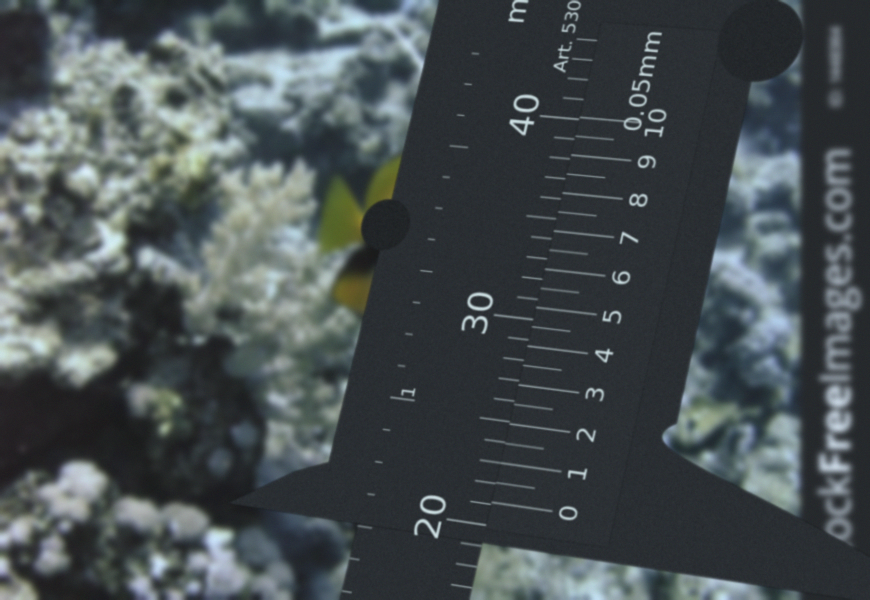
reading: mm 21.1
